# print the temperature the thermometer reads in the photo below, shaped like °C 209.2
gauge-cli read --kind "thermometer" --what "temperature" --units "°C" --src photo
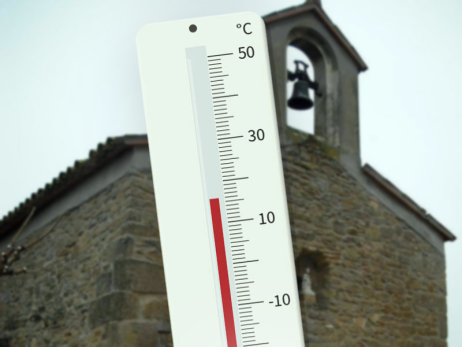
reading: °C 16
